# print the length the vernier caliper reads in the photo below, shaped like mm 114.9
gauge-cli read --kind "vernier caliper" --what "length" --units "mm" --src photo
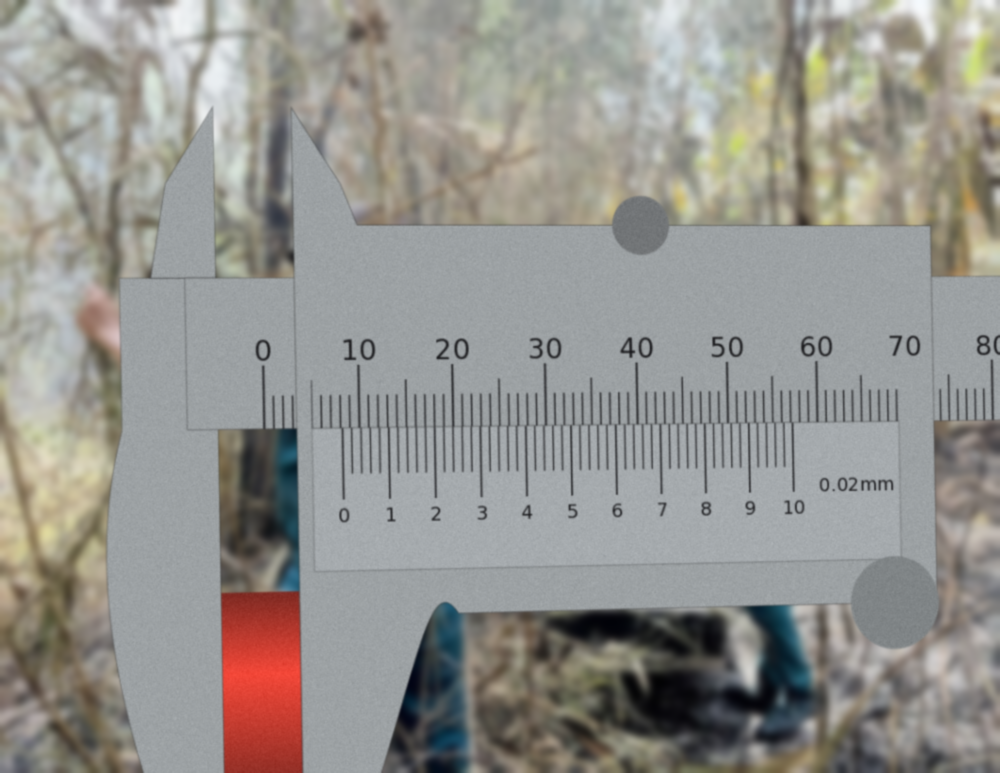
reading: mm 8.2
